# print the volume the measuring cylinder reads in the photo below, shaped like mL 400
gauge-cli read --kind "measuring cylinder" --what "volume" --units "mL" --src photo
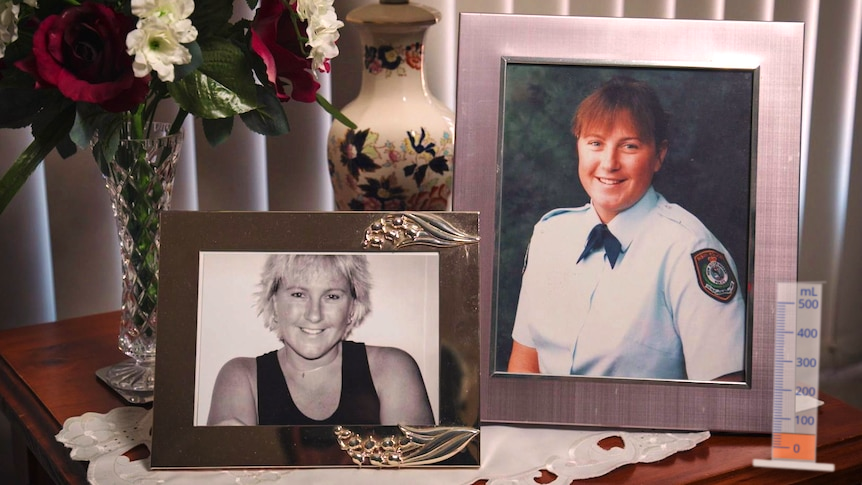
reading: mL 50
